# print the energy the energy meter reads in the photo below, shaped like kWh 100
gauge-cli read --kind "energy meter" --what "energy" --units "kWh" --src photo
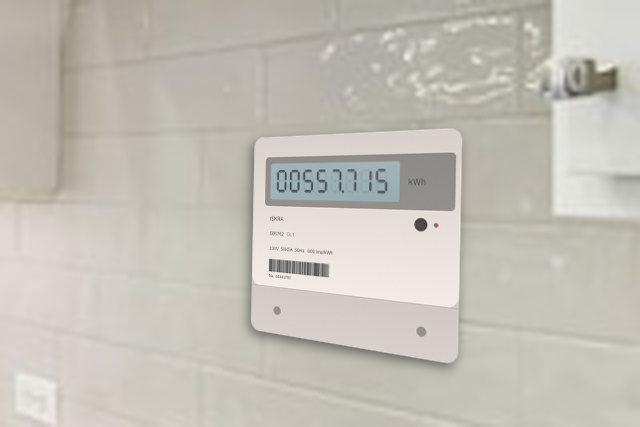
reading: kWh 557.715
